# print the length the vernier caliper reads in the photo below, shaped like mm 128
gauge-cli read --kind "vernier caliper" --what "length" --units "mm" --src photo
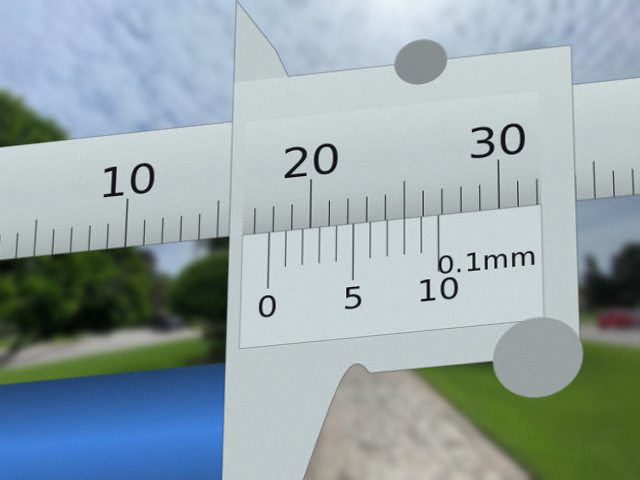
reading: mm 17.8
